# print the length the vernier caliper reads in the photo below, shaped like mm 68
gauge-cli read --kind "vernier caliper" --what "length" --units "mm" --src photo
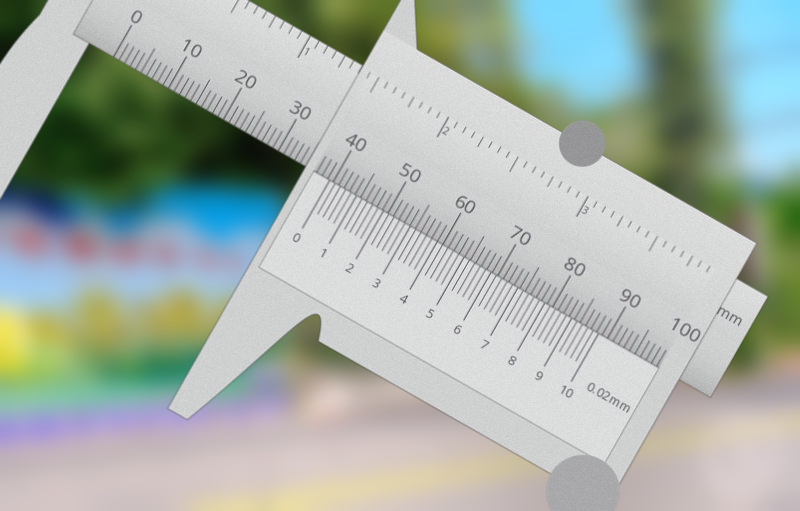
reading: mm 39.4
